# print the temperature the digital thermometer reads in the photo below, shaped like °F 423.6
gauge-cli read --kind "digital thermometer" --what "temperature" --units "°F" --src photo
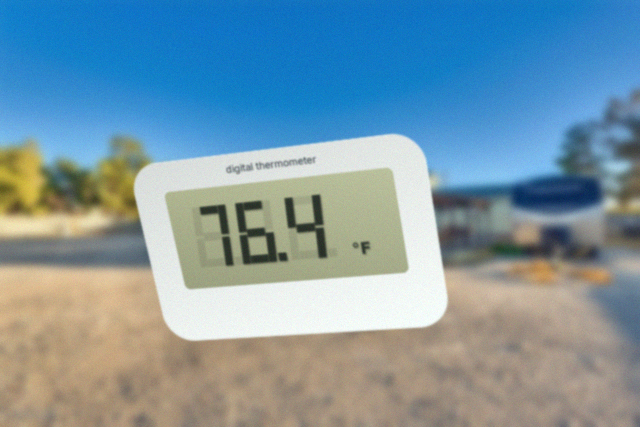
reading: °F 76.4
